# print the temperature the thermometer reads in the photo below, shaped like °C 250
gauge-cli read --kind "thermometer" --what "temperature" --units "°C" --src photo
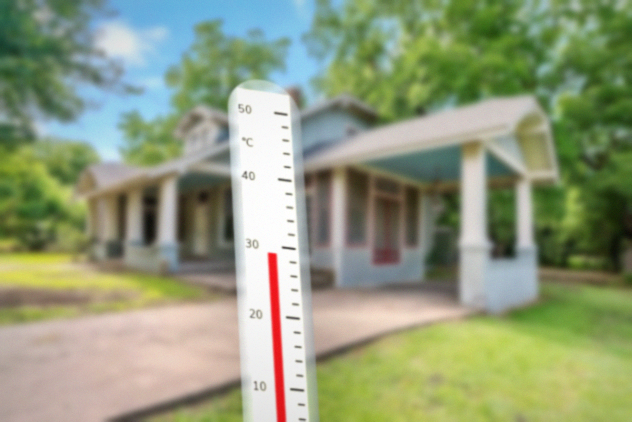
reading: °C 29
